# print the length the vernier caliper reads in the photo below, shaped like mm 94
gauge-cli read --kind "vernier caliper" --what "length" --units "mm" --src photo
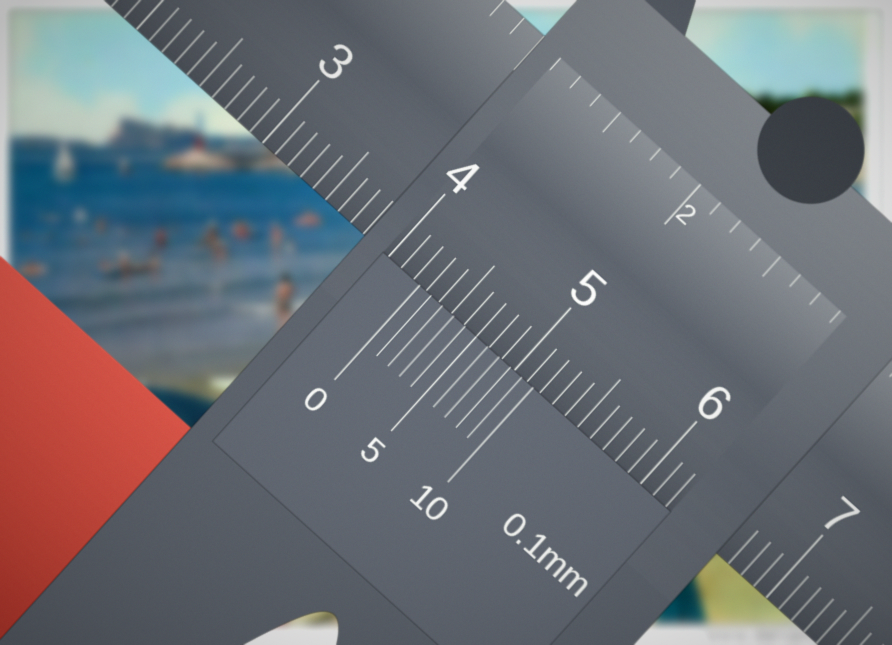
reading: mm 42.5
